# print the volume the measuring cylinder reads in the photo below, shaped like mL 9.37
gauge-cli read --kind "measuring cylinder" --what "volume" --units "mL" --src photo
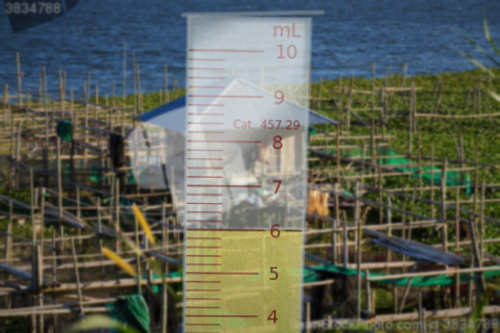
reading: mL 6
